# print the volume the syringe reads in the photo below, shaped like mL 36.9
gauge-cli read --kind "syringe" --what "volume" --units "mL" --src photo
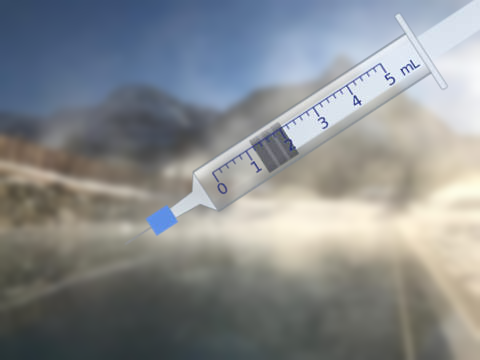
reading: mL 1.2
